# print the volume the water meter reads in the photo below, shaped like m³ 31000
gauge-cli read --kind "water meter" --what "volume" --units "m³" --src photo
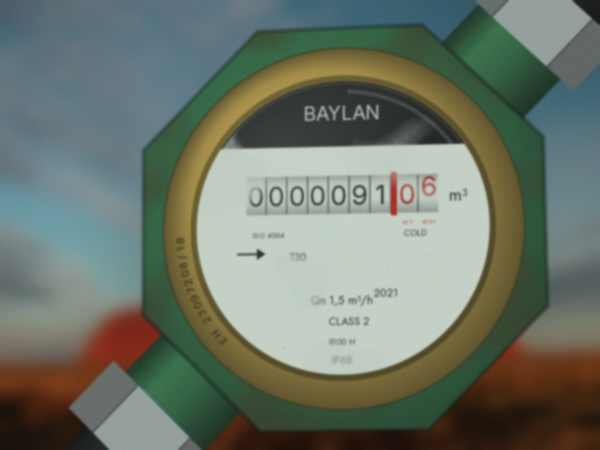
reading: m³ 91.06
